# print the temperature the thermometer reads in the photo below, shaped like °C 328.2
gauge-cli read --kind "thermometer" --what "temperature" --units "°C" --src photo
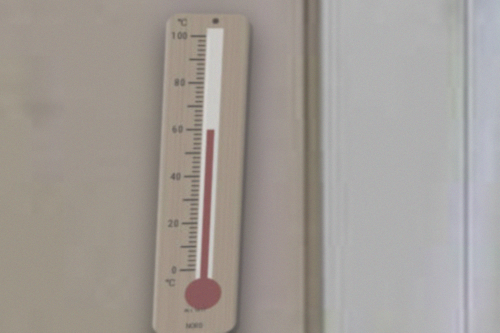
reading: °C 60
